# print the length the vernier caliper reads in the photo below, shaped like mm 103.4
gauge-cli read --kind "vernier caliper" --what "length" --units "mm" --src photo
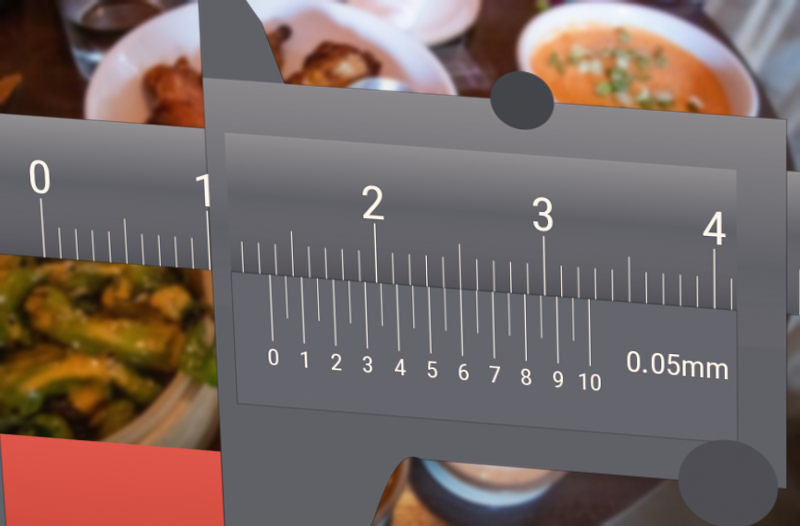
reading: mm 13.6
